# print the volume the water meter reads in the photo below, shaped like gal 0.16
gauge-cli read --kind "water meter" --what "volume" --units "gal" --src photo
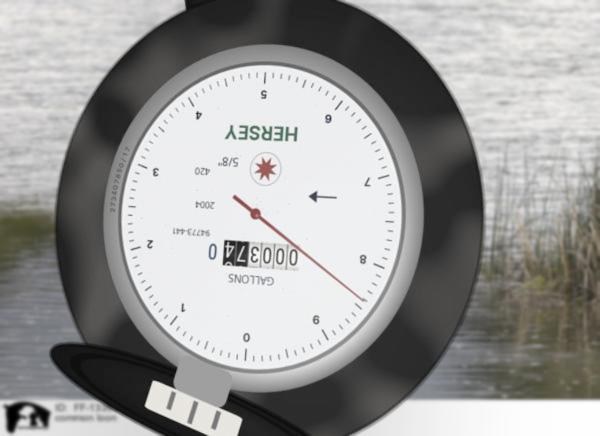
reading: gal 3738.4
